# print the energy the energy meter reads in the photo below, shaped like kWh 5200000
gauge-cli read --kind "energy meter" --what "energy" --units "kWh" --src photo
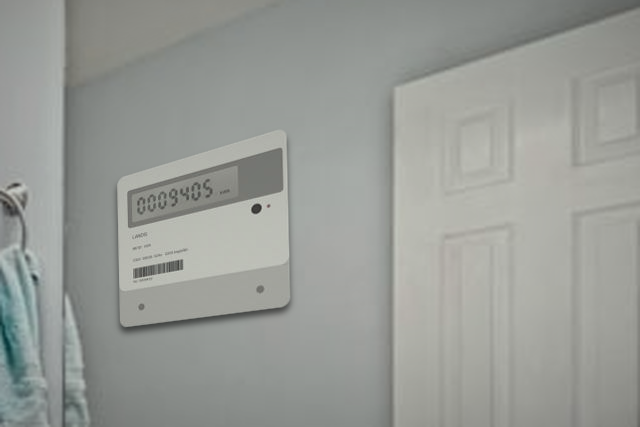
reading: kWh 9405
